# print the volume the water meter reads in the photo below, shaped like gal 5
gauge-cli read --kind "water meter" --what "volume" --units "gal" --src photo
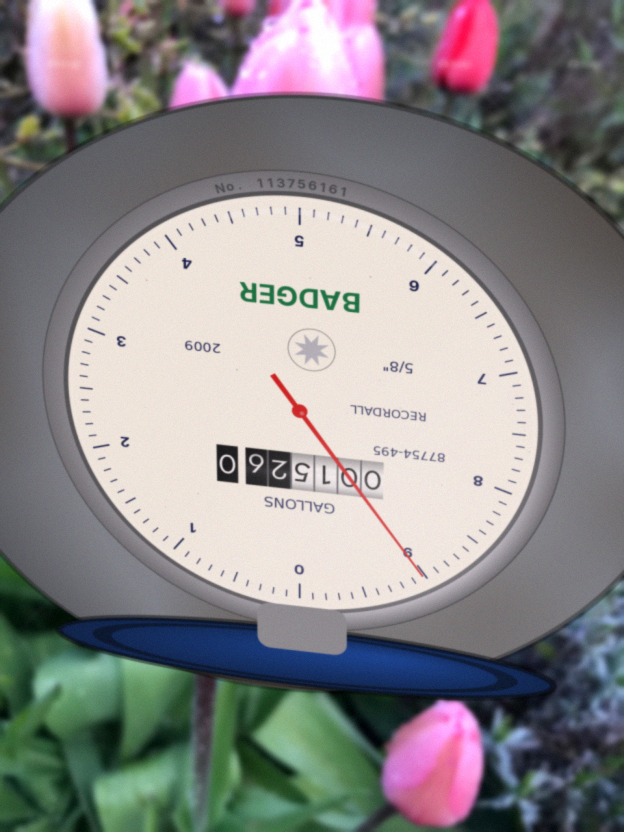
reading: gal 15259.0
